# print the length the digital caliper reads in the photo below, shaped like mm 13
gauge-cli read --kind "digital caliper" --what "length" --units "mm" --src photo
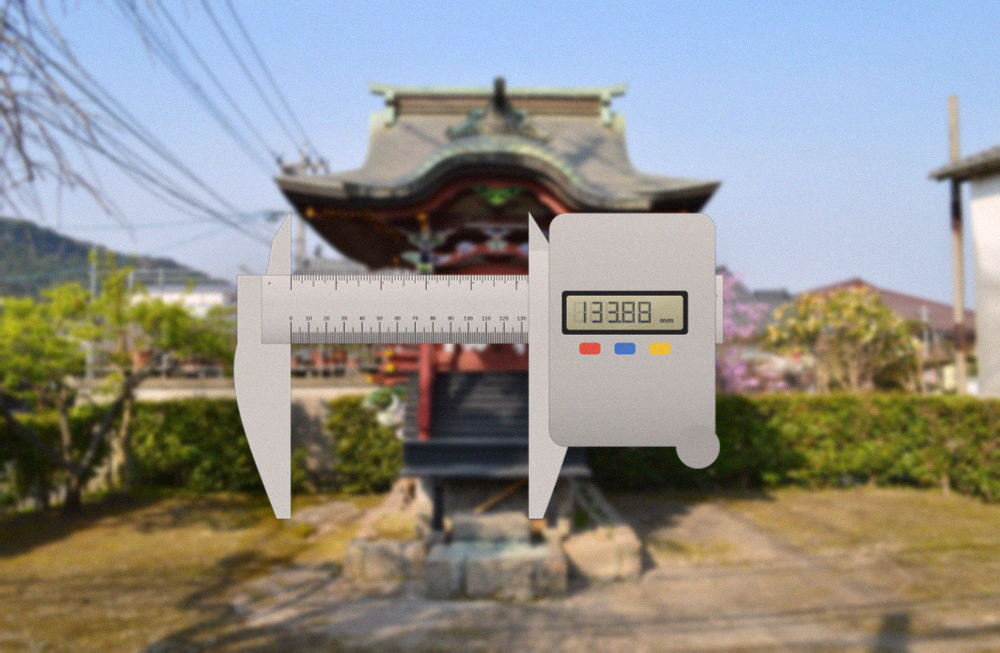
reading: mm 133.88
